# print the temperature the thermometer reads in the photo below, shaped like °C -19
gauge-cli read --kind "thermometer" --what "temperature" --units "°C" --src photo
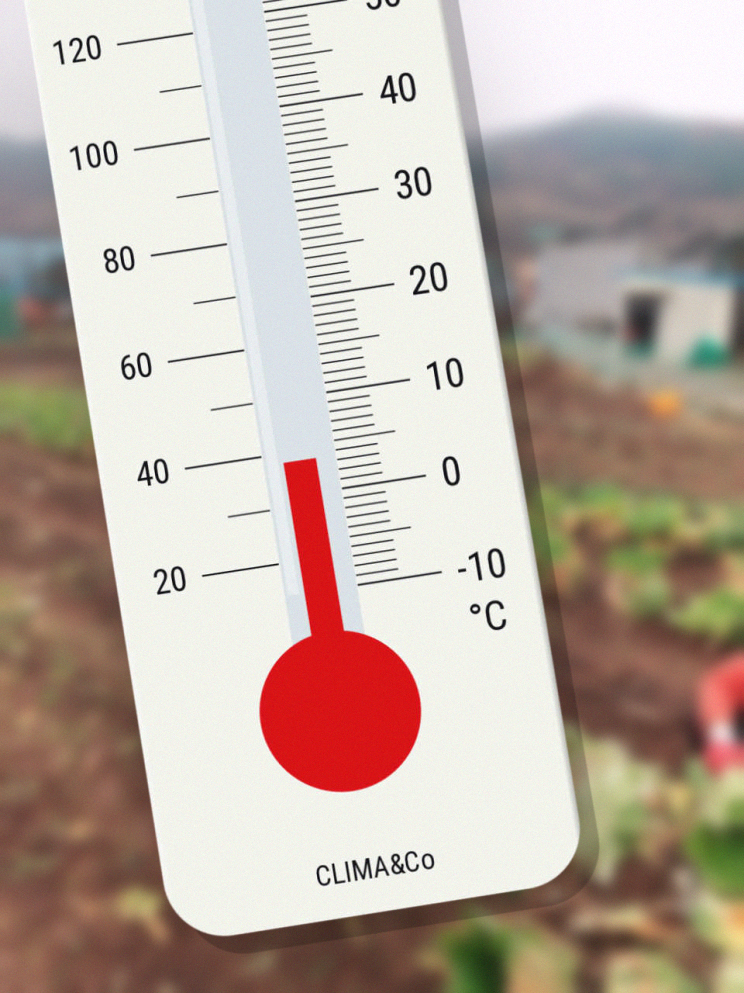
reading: °C 3.5
